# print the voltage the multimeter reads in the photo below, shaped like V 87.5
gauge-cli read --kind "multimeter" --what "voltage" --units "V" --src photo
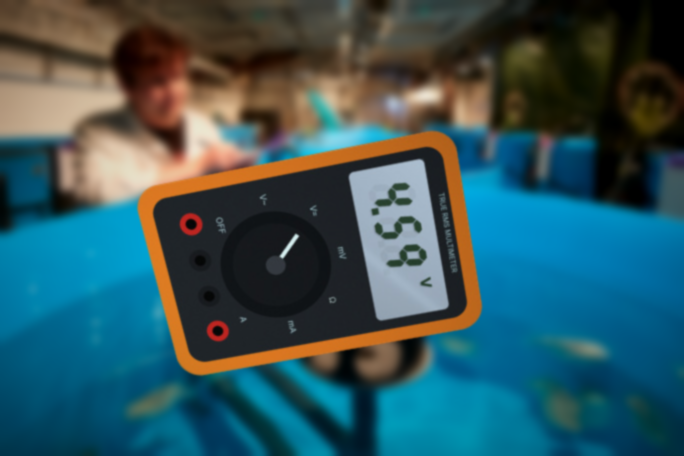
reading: V 4.59
